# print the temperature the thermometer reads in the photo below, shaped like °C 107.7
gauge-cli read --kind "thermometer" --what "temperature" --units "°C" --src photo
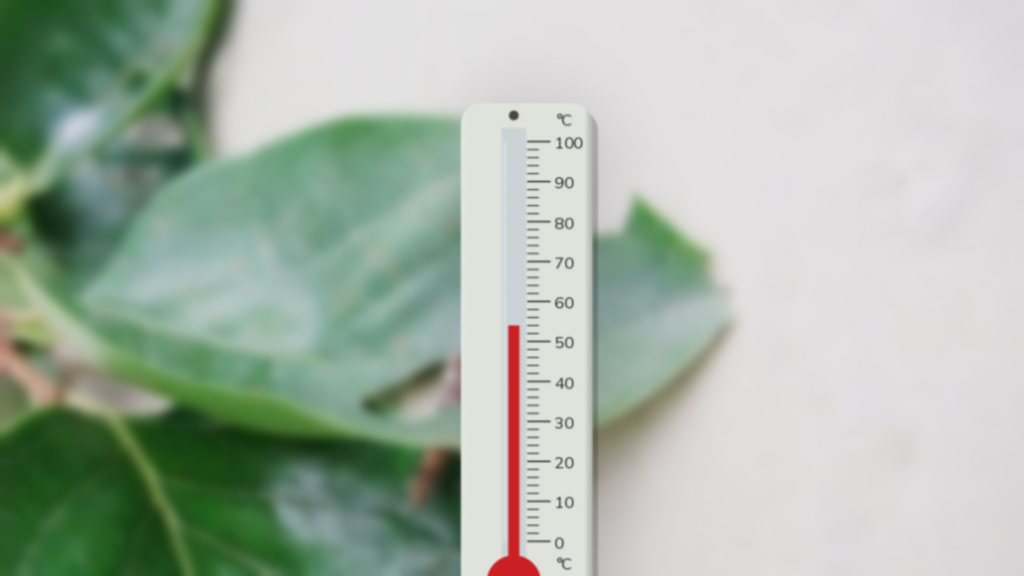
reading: °C 54
